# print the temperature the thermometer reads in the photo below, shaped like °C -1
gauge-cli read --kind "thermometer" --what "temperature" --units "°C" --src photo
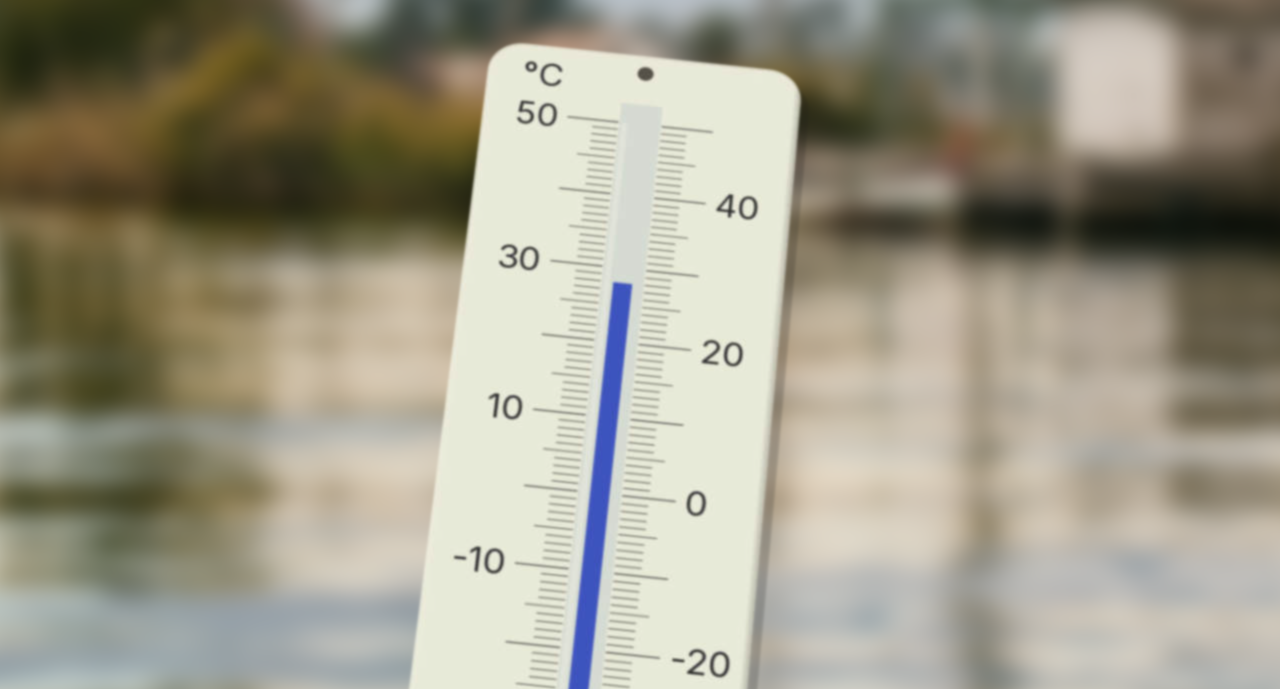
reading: °C 28
